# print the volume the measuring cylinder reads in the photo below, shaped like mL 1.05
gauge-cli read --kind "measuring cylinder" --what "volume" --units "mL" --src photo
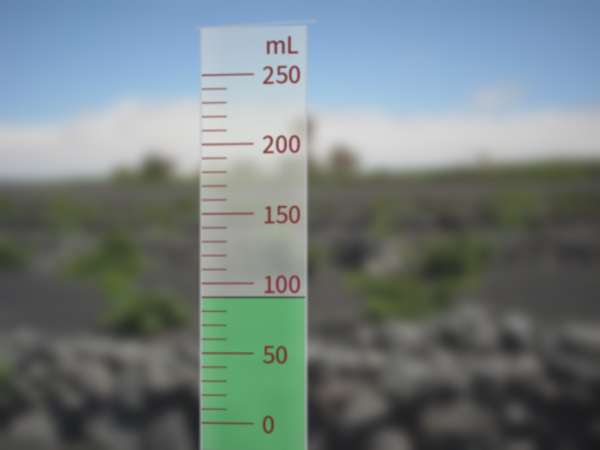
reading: mL 90
